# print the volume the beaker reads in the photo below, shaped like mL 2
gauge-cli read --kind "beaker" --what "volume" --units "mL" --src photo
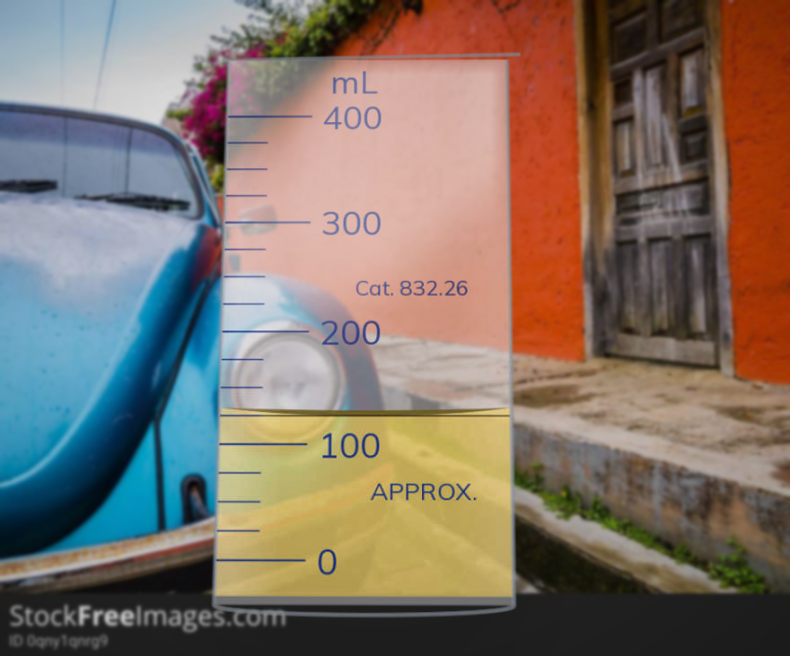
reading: mL 125
